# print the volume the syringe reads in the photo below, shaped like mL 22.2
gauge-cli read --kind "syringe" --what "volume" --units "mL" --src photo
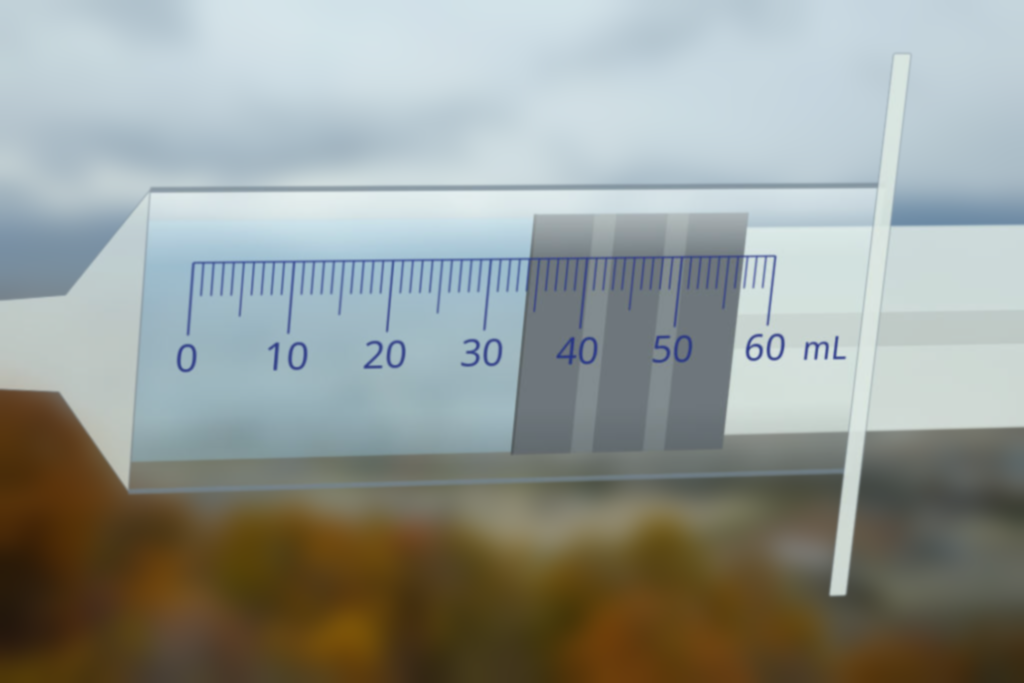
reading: mL 34
